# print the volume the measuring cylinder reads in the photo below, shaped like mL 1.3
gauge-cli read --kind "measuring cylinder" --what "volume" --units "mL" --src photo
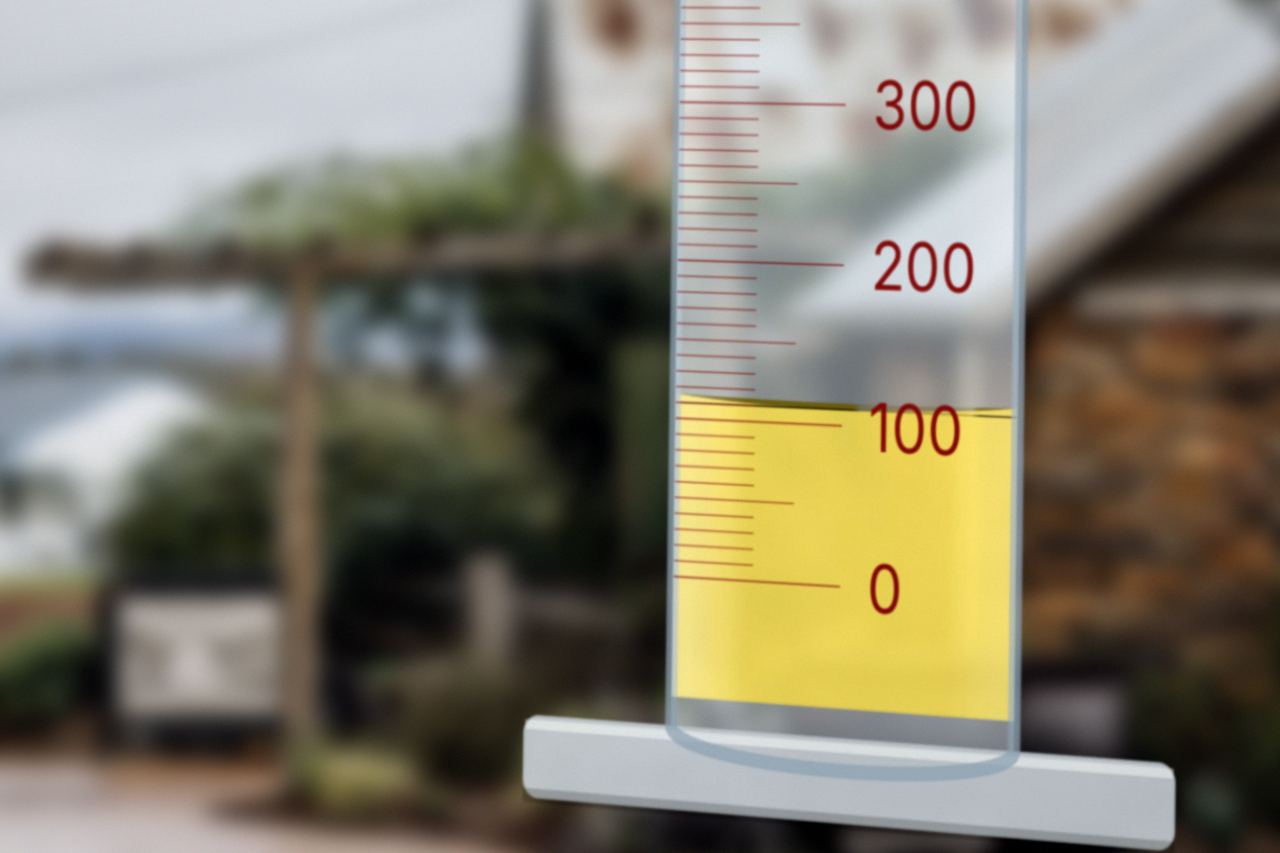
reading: mL 110
